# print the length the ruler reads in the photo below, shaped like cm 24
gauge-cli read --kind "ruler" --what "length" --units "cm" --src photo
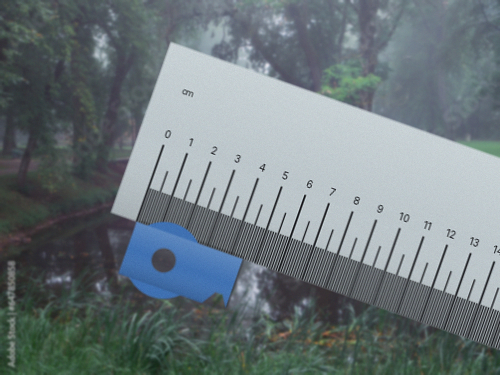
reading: cm 4.5
